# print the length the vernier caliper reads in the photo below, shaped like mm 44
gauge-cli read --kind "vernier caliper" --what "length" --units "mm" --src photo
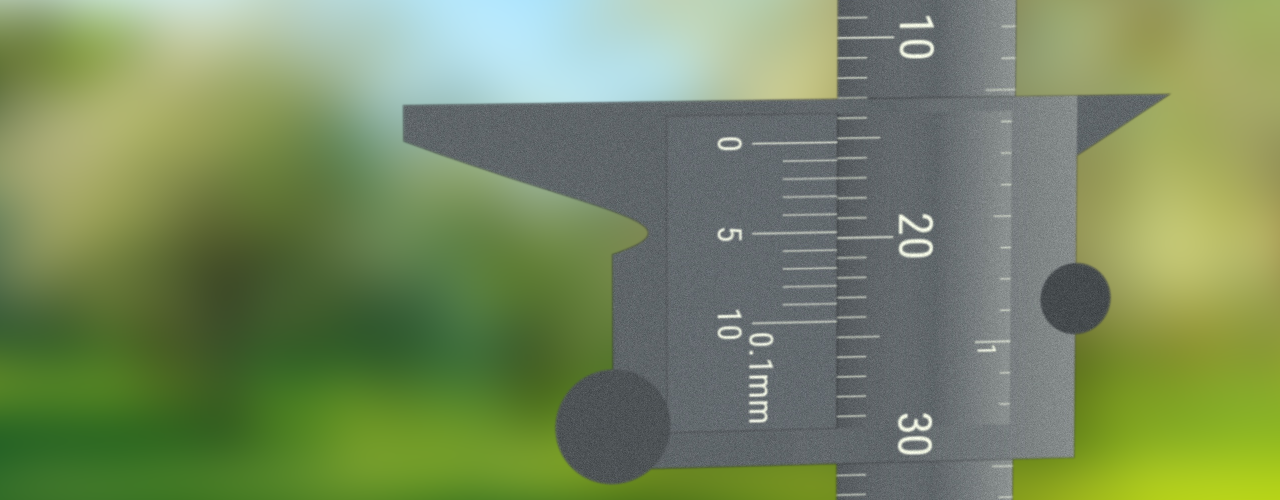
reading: mm 15.2
